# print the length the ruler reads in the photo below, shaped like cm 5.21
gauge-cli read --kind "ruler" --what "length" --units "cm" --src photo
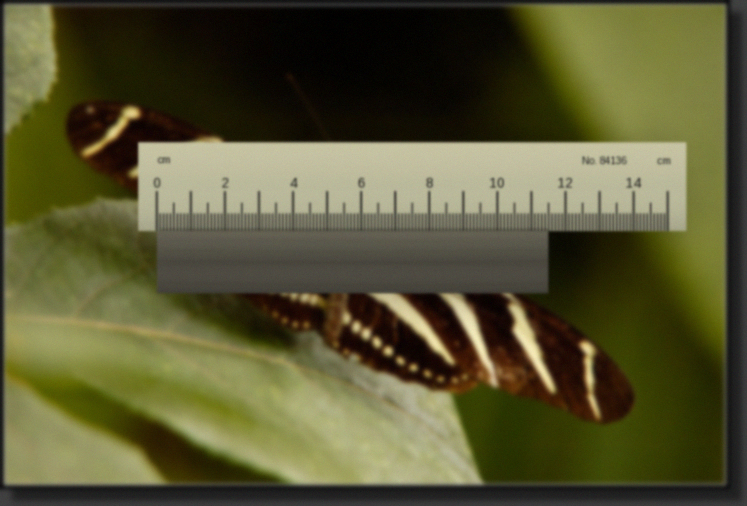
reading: cm 11.5
